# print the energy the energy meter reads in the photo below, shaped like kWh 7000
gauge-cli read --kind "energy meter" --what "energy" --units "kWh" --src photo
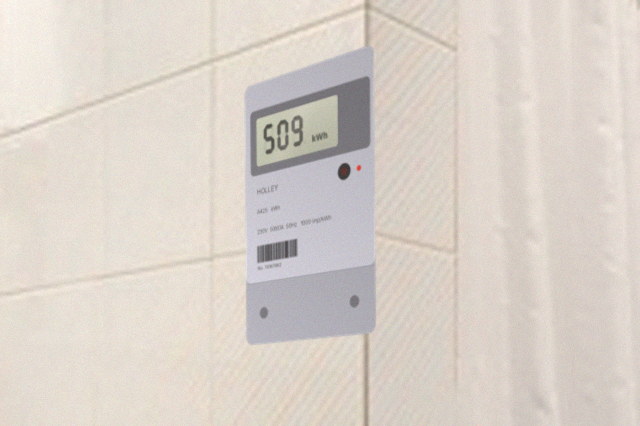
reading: kWh 509
